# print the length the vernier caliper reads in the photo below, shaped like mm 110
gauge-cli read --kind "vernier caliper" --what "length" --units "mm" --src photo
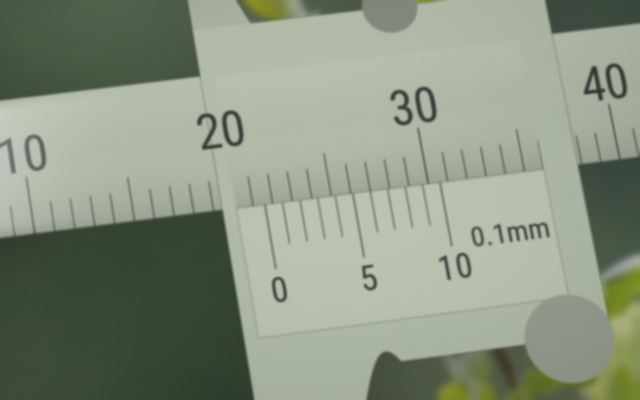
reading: mm 21.6
